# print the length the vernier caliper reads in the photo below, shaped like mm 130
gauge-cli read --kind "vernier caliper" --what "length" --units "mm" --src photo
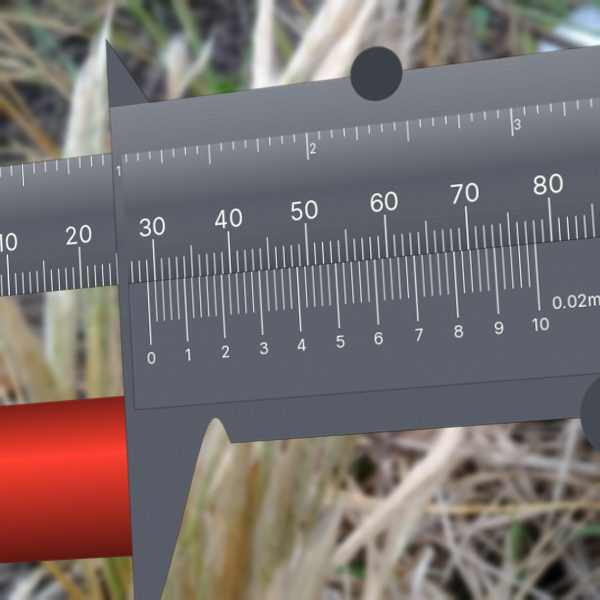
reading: mm 29.0
